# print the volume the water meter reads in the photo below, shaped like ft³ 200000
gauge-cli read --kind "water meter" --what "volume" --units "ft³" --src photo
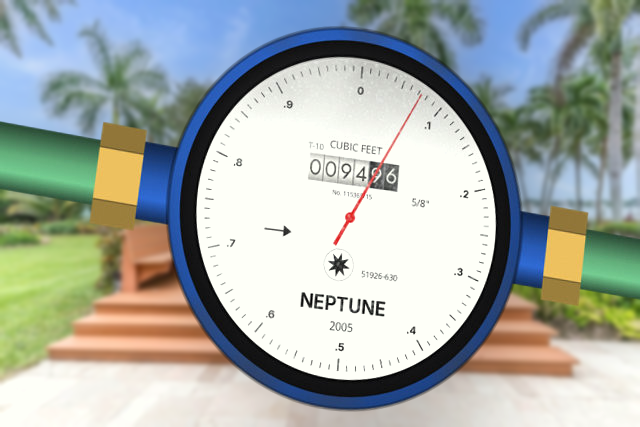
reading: ft³ 9496.07
